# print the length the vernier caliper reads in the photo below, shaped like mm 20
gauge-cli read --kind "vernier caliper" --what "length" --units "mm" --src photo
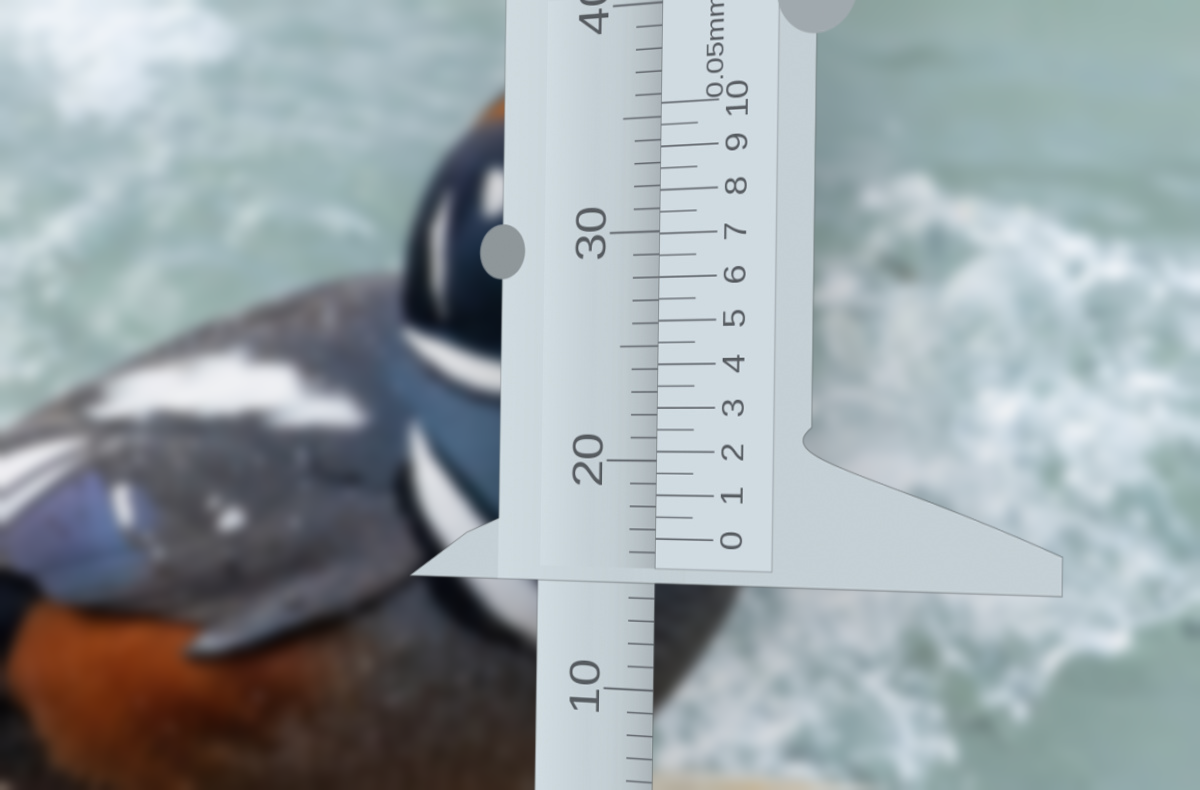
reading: mm 16.6
